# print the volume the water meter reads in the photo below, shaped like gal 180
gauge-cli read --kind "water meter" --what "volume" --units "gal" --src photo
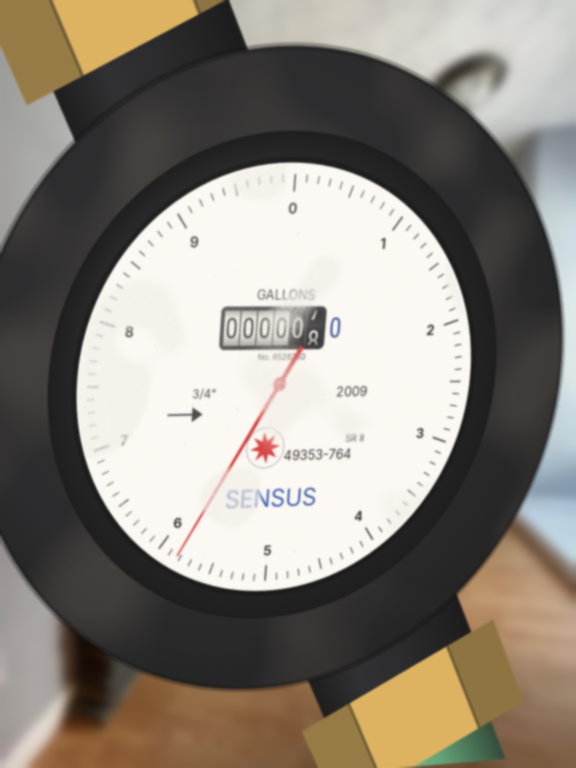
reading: gal 75.8
